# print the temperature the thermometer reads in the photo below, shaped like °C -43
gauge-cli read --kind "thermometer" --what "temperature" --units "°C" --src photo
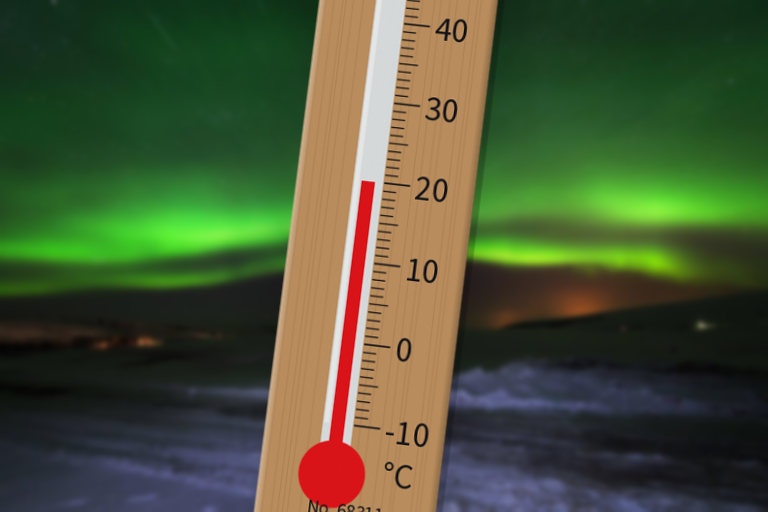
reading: °C 20
